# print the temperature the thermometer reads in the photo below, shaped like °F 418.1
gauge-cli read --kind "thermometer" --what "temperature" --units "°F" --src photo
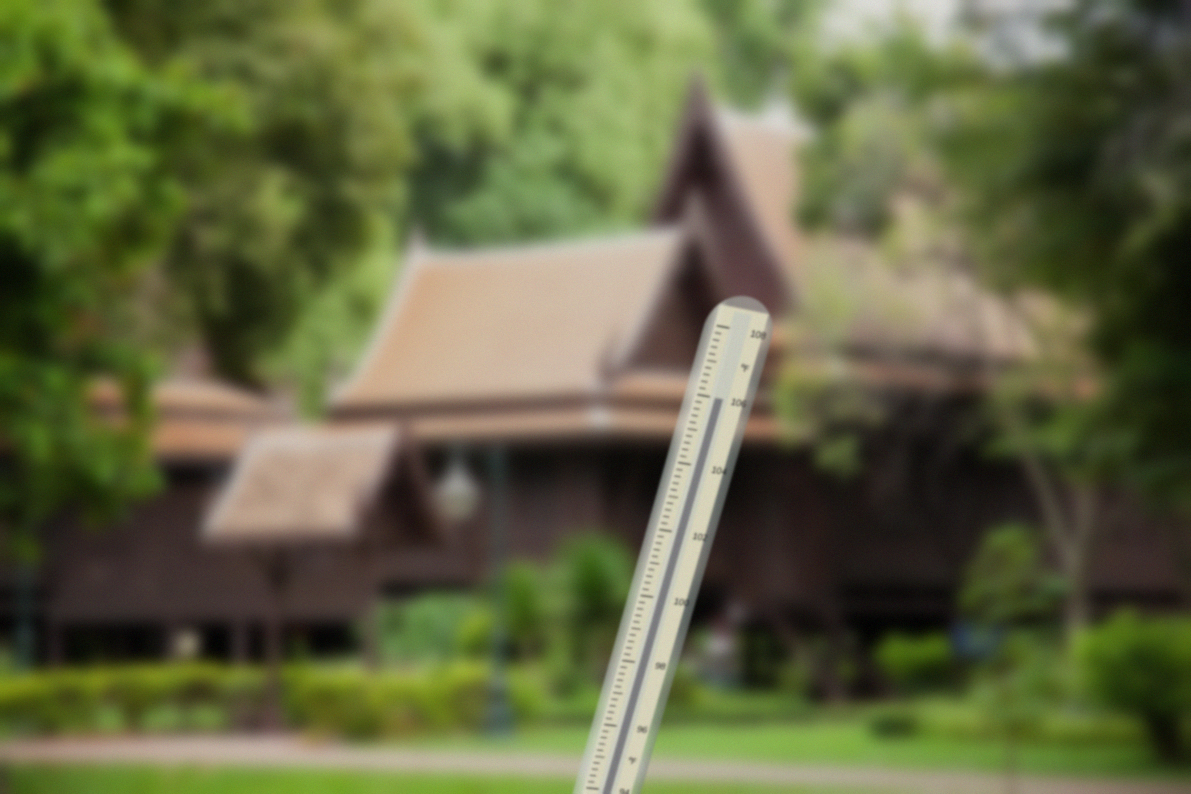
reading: °F 106
